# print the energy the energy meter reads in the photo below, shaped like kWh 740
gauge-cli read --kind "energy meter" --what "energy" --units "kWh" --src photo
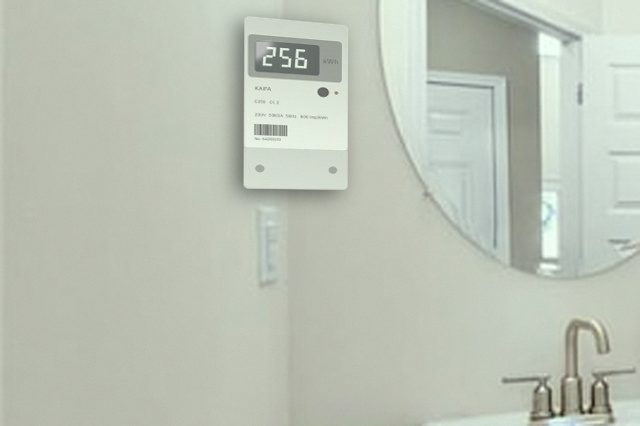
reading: kWh 256
